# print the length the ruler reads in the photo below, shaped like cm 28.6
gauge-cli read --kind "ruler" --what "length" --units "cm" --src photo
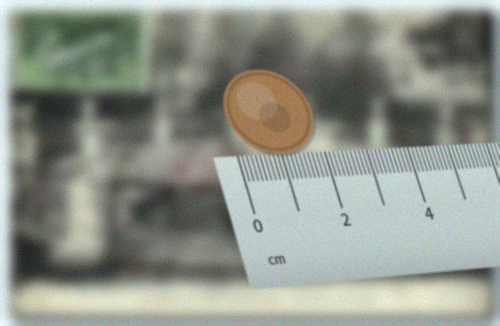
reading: cm 2
